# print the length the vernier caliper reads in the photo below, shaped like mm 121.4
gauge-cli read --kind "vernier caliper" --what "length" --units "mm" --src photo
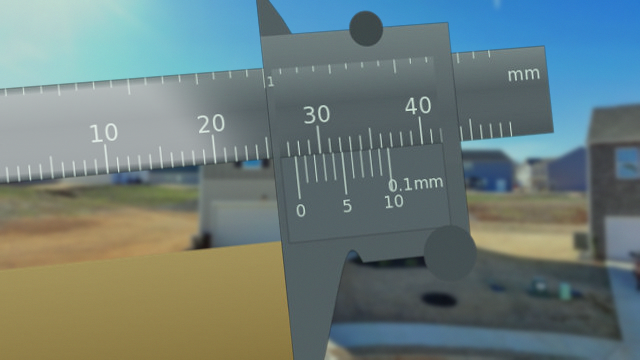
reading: mm 27.6
